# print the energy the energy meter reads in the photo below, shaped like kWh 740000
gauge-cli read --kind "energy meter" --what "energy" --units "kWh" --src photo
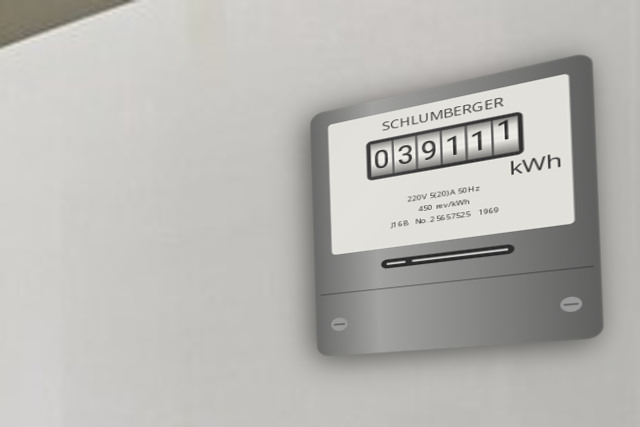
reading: kWh 39111
